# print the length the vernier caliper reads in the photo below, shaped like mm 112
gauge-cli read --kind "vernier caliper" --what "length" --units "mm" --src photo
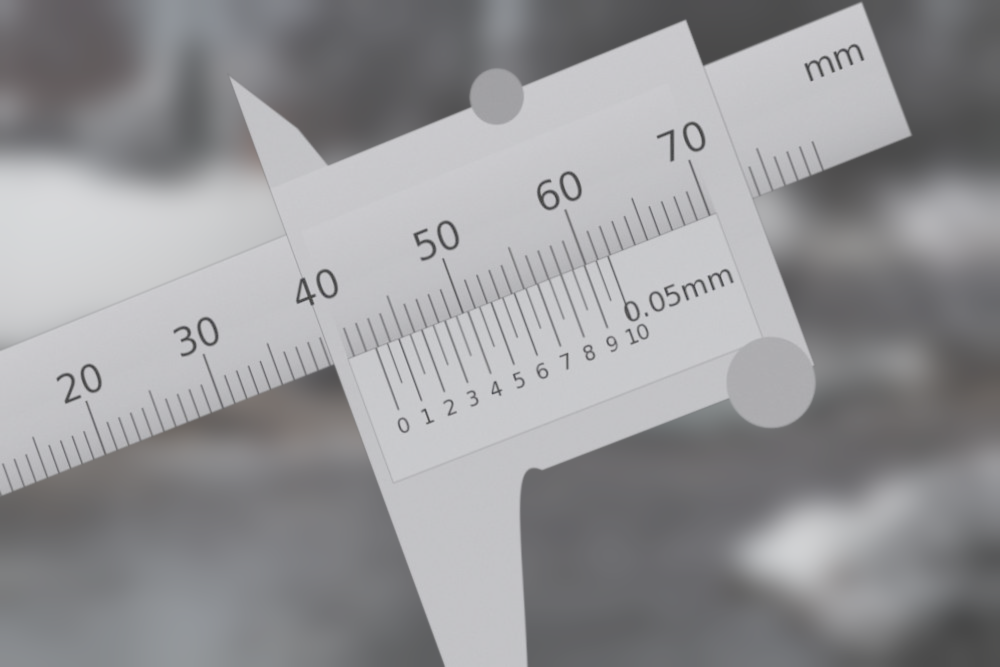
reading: mm 42.8
